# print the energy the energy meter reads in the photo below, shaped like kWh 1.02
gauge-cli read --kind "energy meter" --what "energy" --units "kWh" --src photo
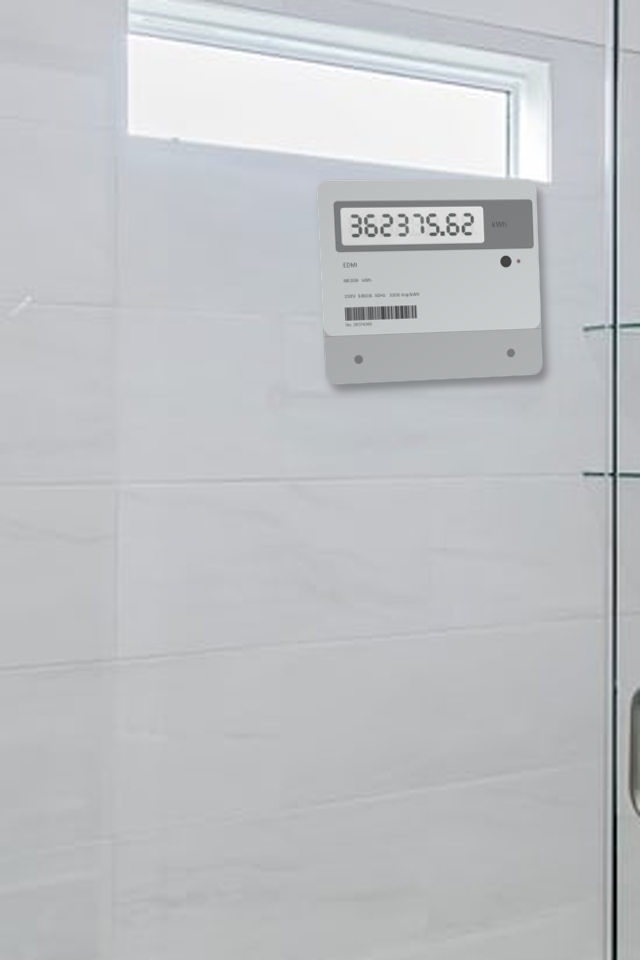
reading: kWh 362375.62
